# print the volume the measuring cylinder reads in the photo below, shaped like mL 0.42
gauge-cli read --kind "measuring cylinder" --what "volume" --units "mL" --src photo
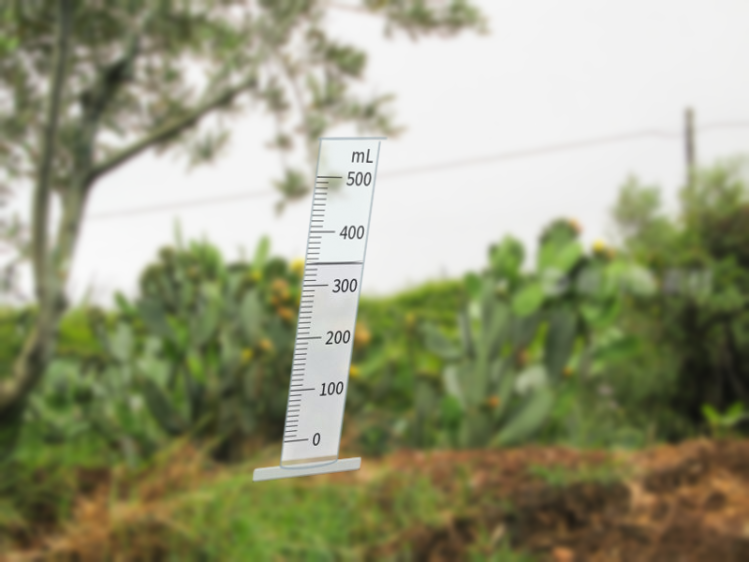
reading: mL 340
